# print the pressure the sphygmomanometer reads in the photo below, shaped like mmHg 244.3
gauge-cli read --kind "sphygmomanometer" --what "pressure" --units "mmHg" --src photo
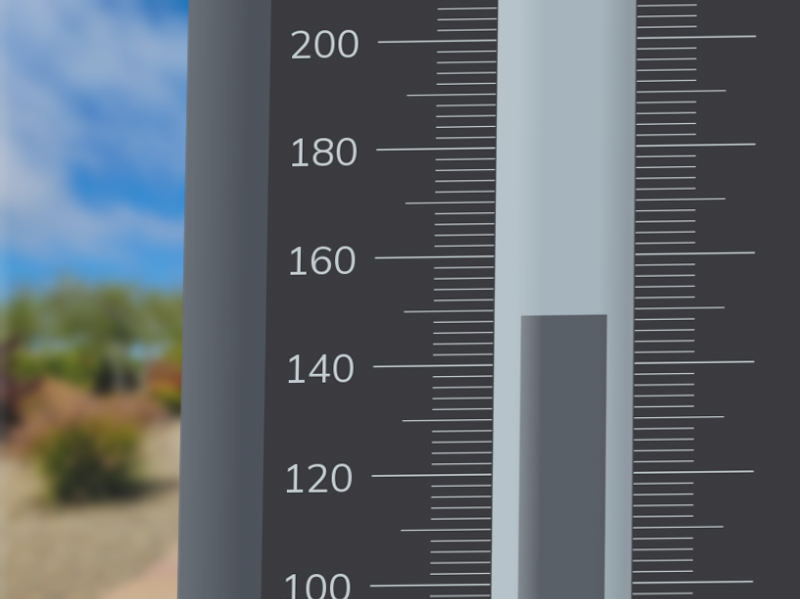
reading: mmHg 149
